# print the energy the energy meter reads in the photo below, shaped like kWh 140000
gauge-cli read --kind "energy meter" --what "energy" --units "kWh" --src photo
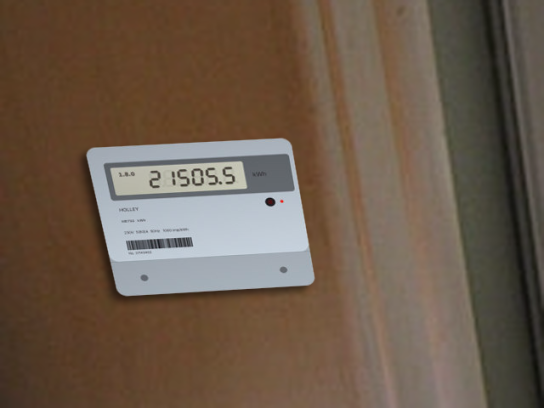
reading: kWh 21505.5
